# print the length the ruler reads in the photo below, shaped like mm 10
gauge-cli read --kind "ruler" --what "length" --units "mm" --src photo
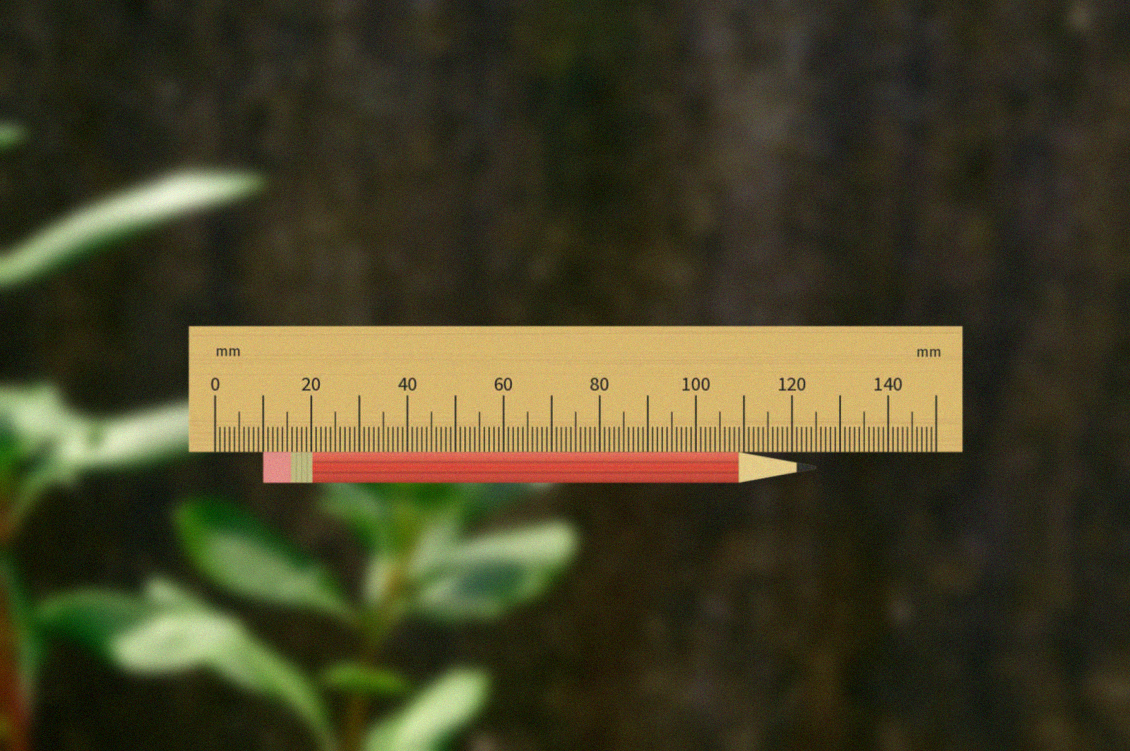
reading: mm 115
